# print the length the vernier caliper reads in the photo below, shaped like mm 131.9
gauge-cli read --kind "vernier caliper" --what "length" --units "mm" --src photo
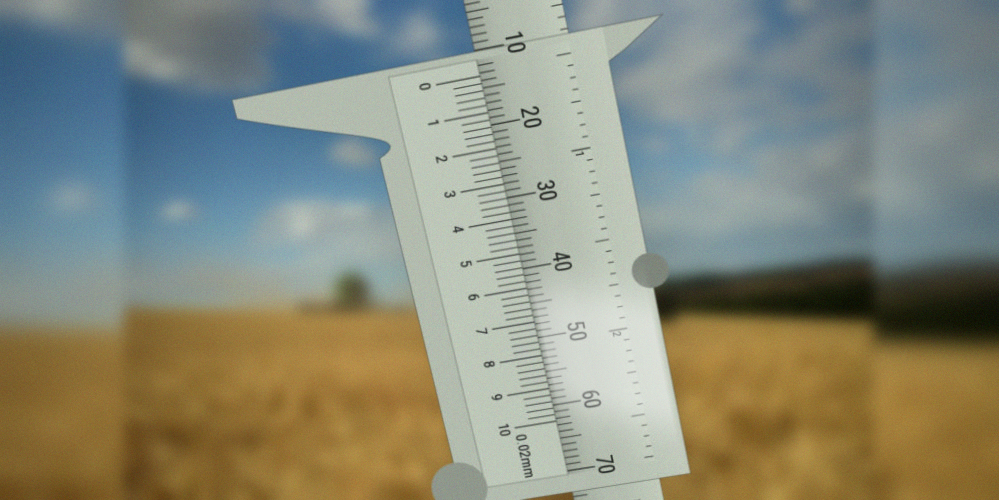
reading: mm 13.4
